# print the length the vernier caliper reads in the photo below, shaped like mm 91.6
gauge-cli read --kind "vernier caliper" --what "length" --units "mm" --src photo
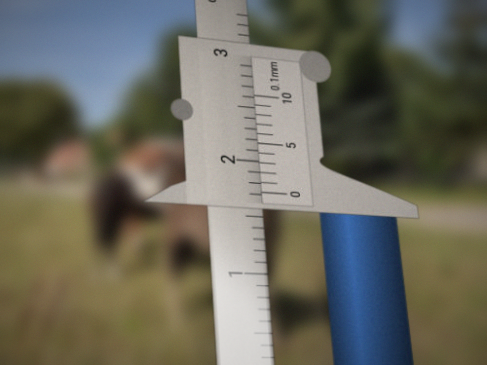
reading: mm 17.2
